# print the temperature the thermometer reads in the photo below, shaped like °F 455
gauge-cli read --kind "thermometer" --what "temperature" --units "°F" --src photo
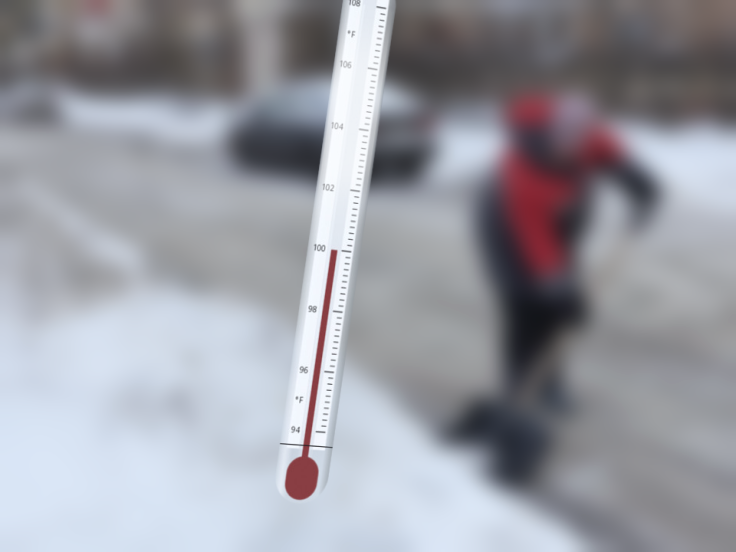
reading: °F 100
